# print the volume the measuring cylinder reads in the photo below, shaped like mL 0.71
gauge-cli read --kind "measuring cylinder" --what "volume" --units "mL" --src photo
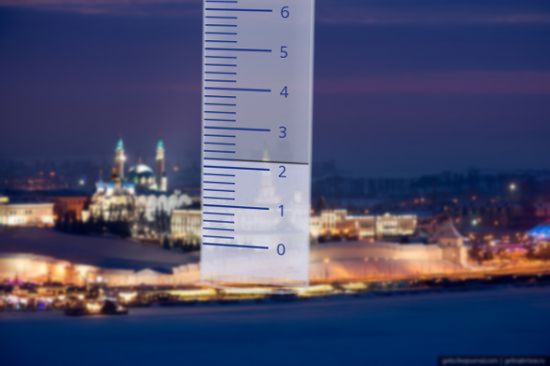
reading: mL 2.2
